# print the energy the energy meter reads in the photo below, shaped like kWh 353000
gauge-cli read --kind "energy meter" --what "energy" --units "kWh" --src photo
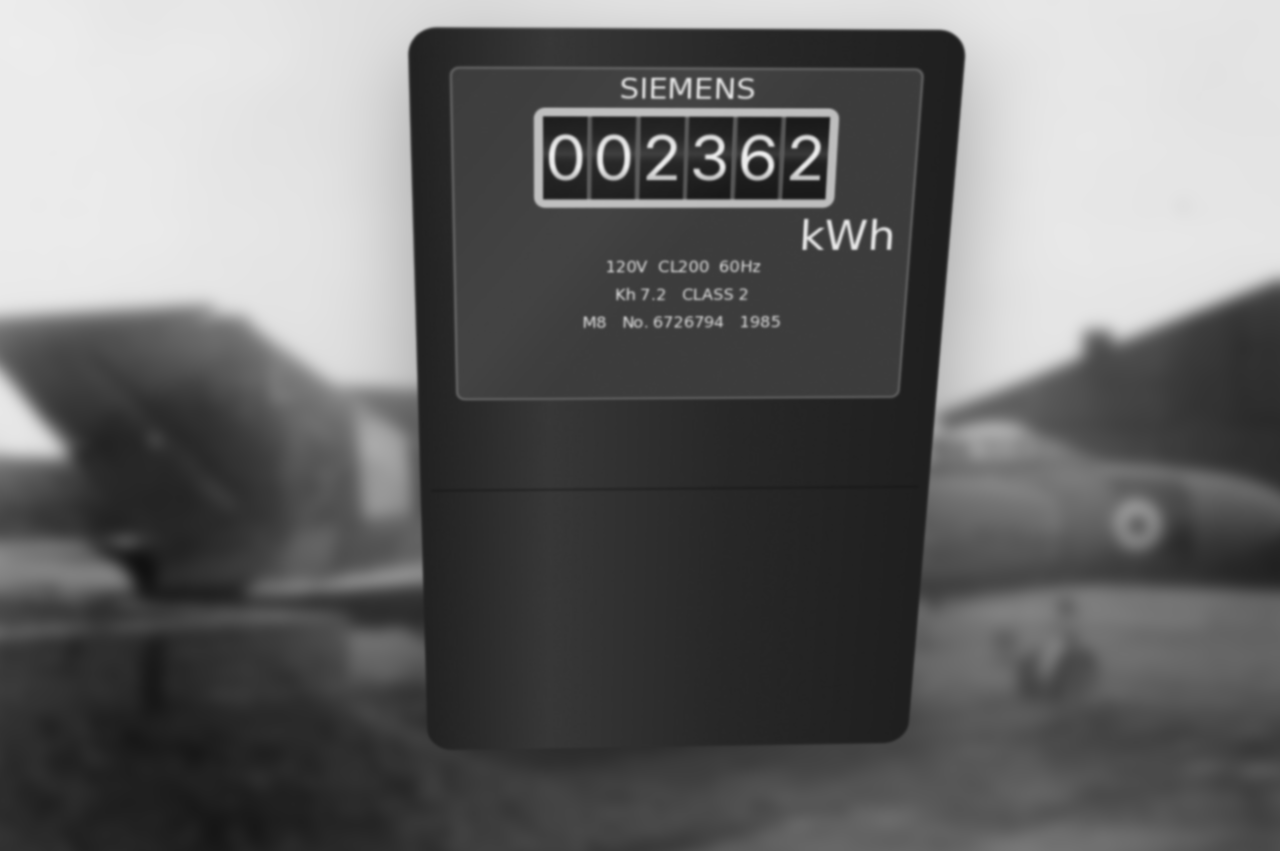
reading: kWh 2362
